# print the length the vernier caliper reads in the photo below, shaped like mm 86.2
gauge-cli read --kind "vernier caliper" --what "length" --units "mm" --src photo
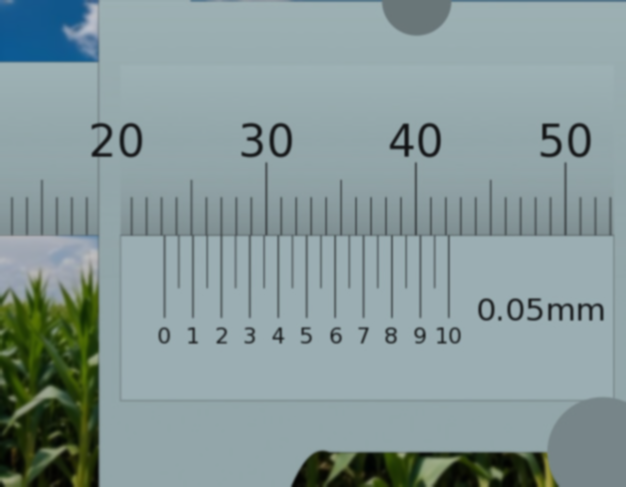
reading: mm 23.2
